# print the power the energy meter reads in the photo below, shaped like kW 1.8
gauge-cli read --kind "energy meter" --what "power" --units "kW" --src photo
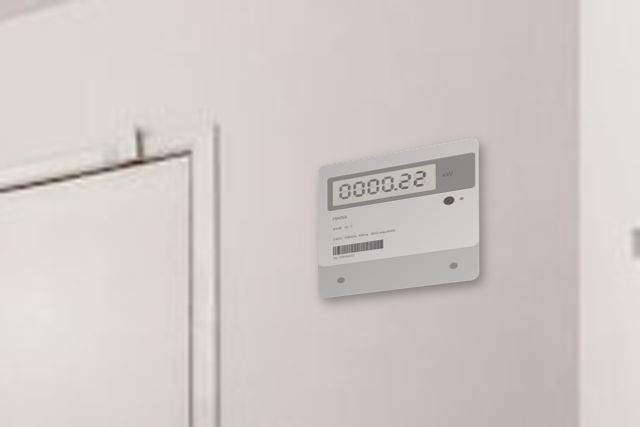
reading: kW 0.22
